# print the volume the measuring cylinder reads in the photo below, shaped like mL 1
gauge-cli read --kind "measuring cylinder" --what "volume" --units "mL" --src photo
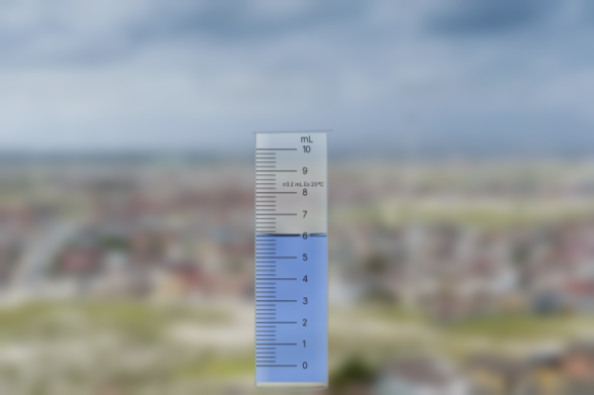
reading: mL 6
